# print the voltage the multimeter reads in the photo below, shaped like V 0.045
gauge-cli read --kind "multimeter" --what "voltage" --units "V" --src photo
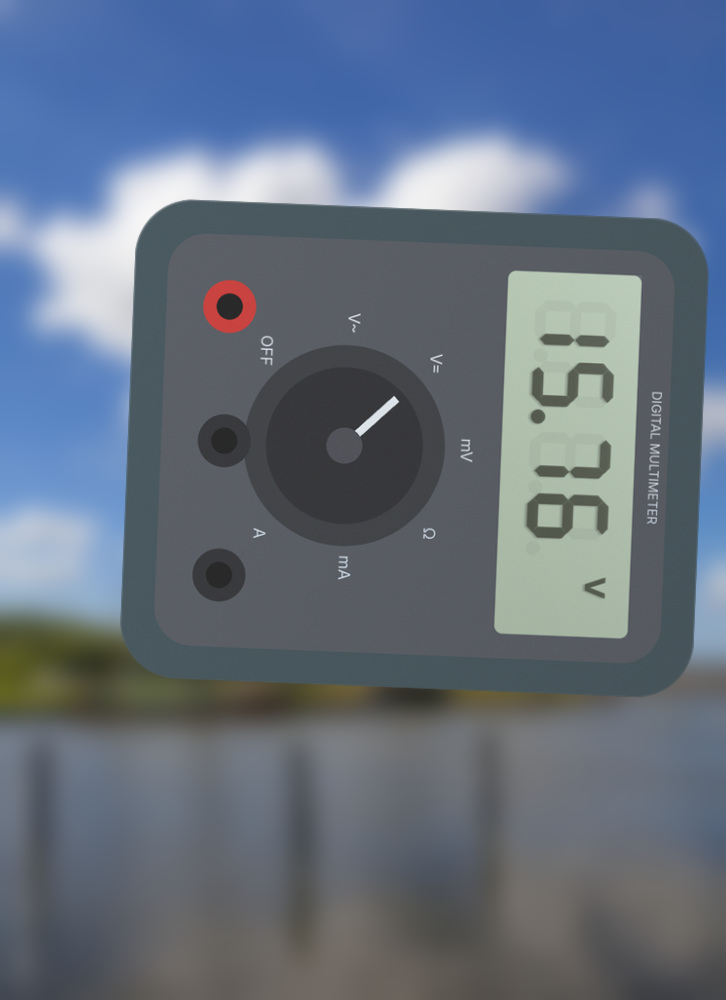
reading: V 15.76
